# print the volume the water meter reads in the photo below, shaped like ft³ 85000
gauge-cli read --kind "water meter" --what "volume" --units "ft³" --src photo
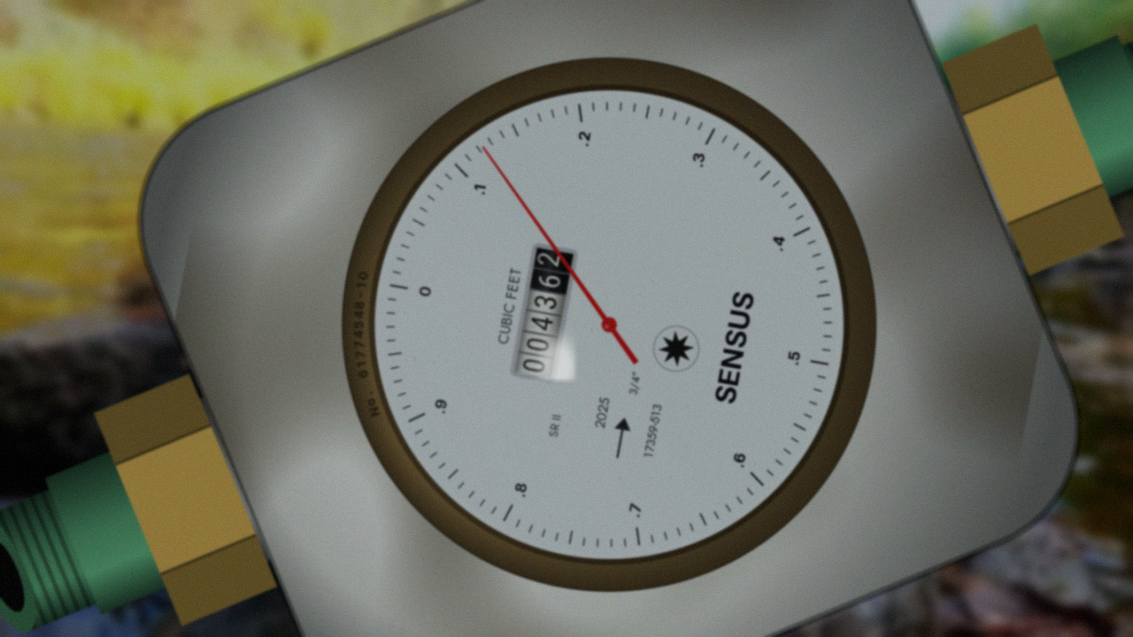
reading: ft³ 4362.12
